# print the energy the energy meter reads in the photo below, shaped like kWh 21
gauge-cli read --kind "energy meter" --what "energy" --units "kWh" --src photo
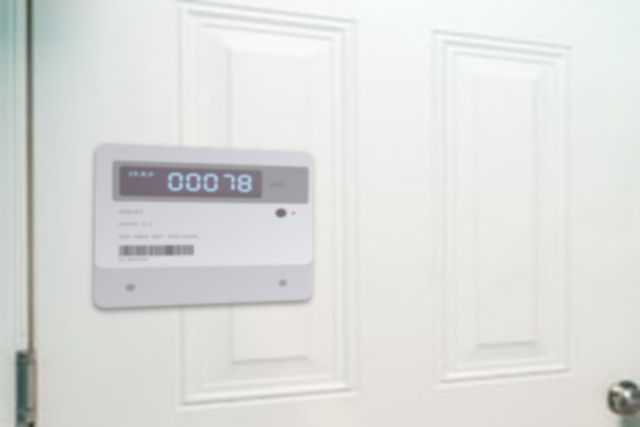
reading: kWh 78
